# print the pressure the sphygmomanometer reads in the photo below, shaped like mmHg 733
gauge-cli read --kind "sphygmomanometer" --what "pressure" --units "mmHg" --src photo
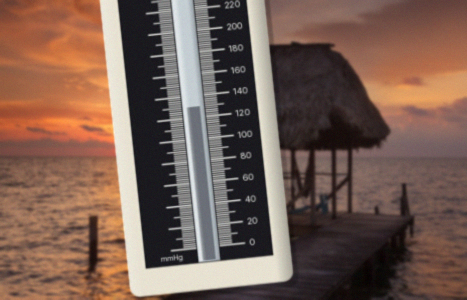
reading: mmHg 130
